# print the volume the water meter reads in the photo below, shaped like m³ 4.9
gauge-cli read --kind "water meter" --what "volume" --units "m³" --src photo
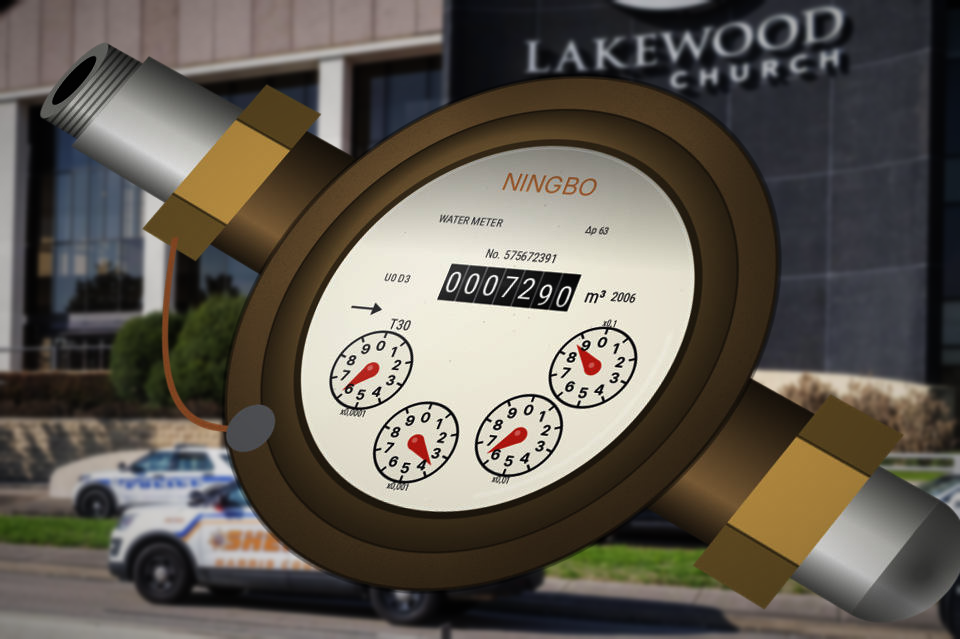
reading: m³ 7289.8636
